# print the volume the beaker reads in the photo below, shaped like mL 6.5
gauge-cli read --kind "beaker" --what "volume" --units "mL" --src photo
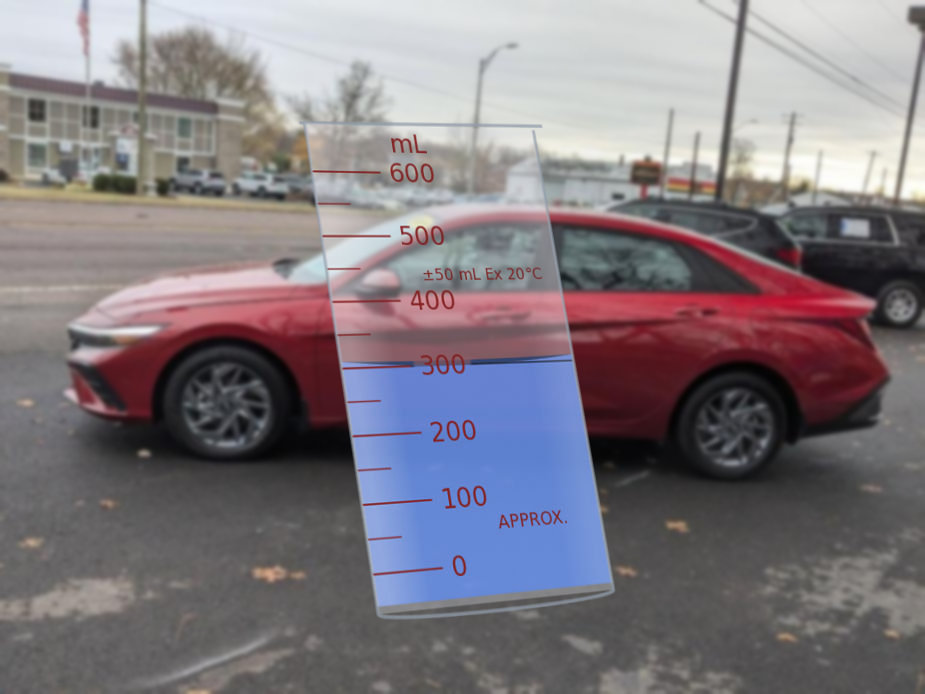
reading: mL 300
